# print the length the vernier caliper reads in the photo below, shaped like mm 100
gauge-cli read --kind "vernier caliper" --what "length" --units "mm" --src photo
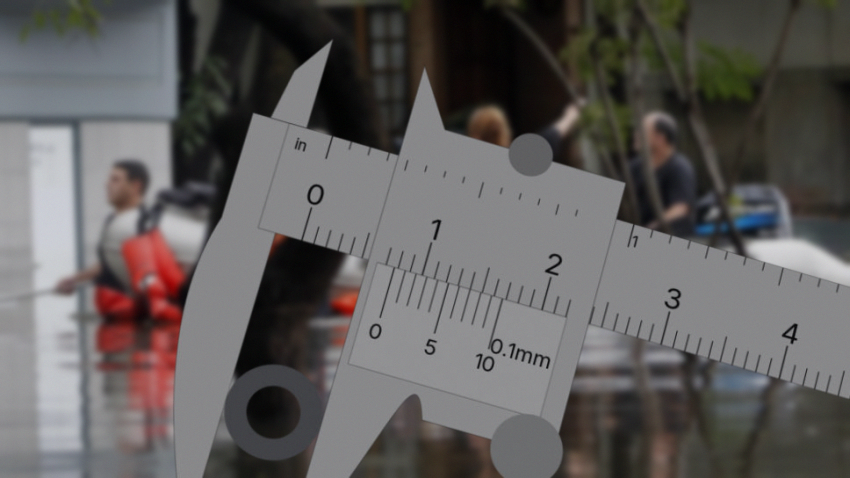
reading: mm 7.7
